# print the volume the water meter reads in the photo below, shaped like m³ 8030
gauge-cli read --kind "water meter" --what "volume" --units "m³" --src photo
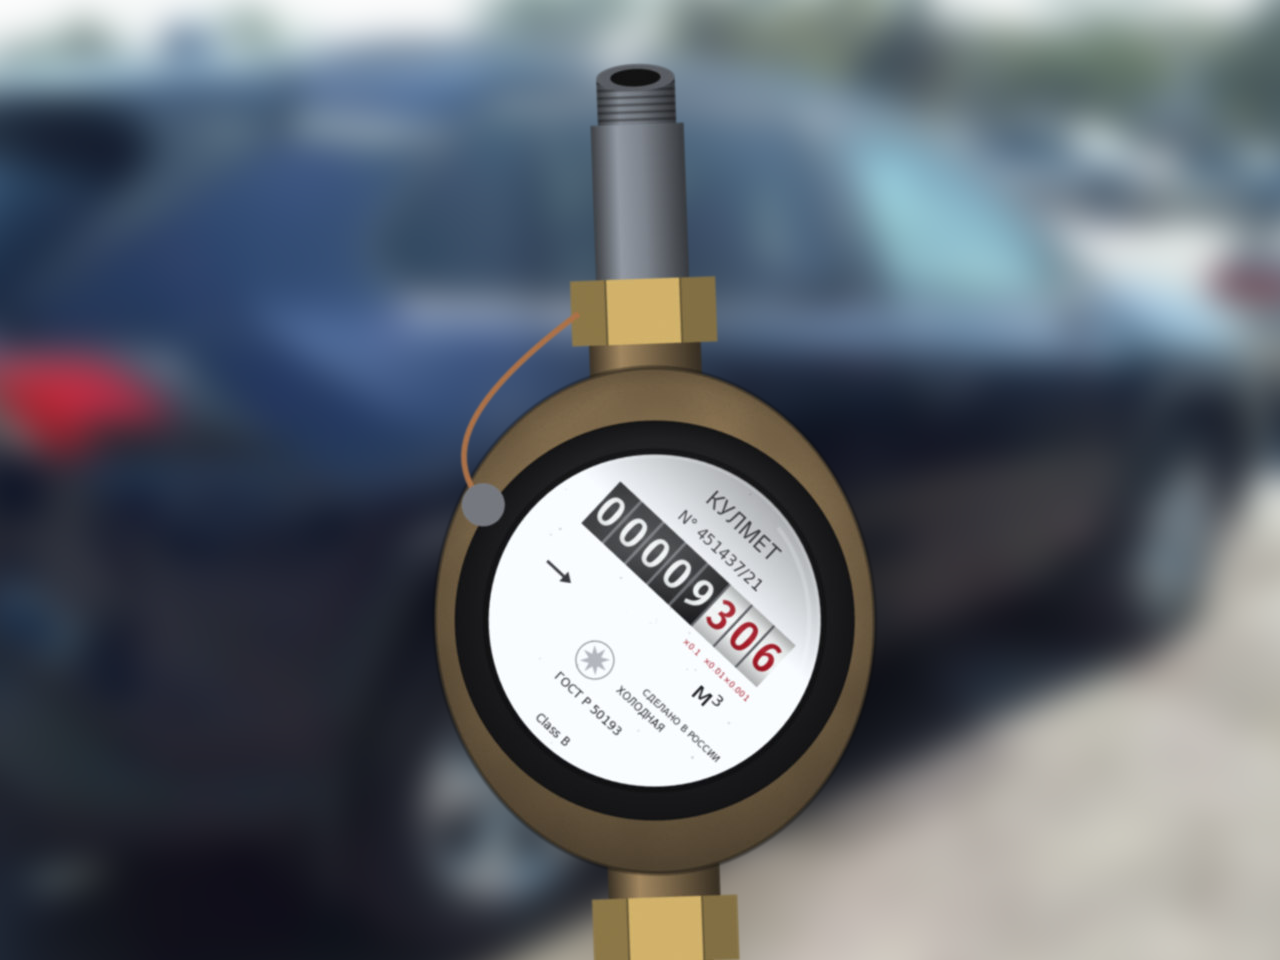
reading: m³ 9.306
